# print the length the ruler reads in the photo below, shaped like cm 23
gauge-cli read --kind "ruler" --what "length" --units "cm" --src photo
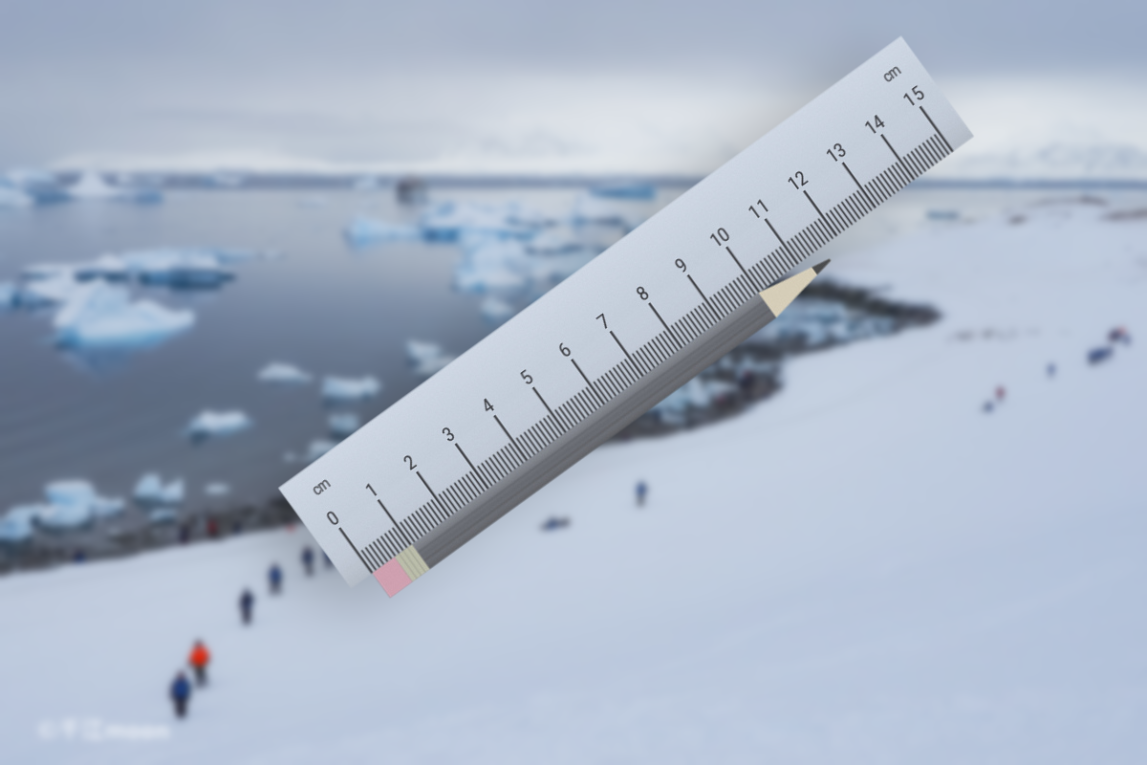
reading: cm 11.6
